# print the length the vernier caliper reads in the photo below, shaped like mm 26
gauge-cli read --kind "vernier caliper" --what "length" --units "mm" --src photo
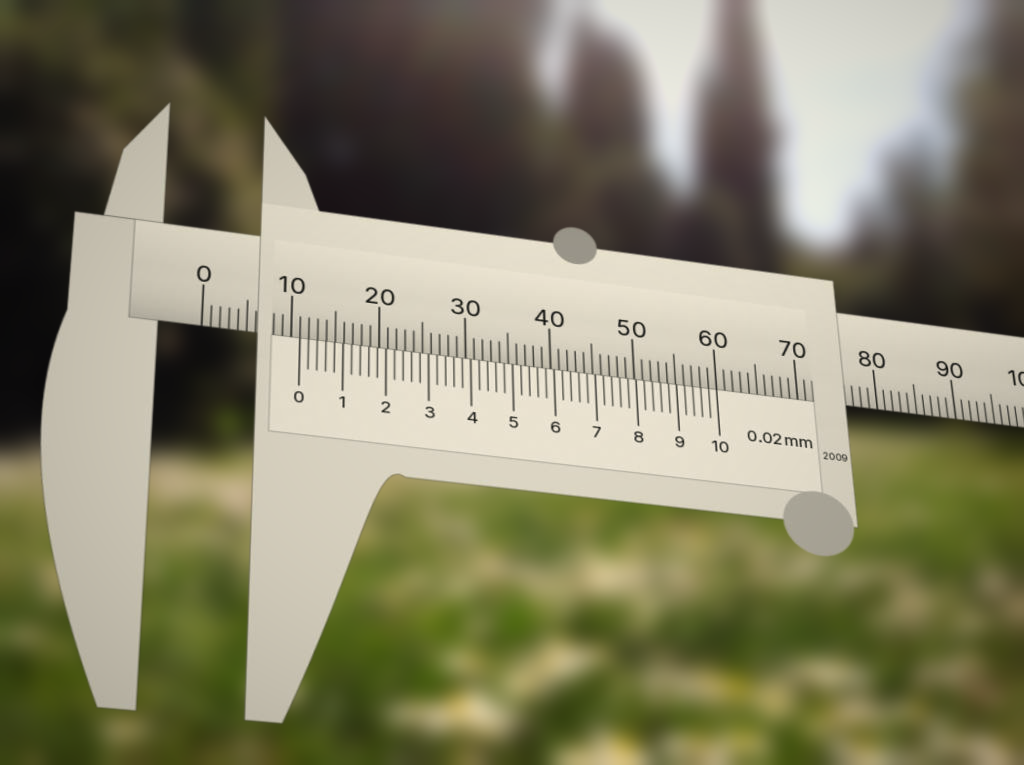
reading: mm 11.0
